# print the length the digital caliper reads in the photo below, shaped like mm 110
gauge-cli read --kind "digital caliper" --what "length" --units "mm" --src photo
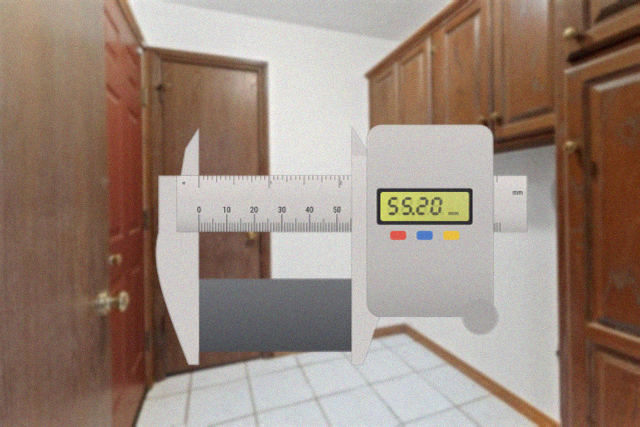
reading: mm 55.20
